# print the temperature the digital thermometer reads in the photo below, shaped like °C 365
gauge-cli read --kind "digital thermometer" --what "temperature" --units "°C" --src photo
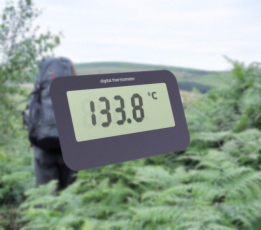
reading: °C 133.8
